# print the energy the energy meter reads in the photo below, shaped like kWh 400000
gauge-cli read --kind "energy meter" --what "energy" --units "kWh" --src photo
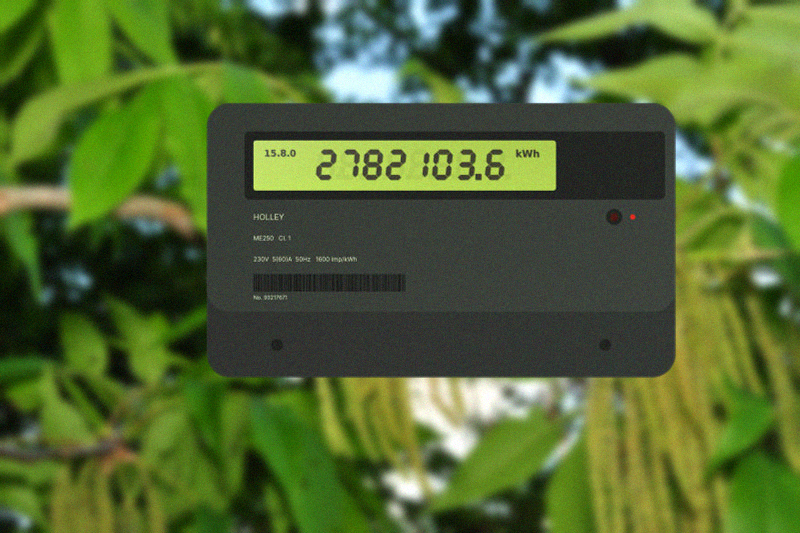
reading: kWh 2782103.6
